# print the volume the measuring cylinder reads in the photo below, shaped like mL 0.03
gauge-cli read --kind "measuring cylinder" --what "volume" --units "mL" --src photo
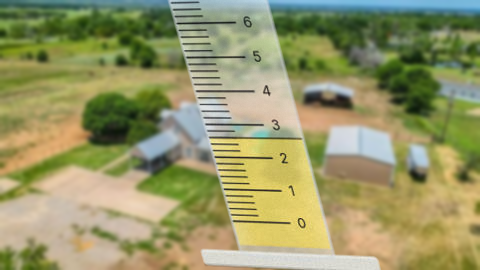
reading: mL 2.6
